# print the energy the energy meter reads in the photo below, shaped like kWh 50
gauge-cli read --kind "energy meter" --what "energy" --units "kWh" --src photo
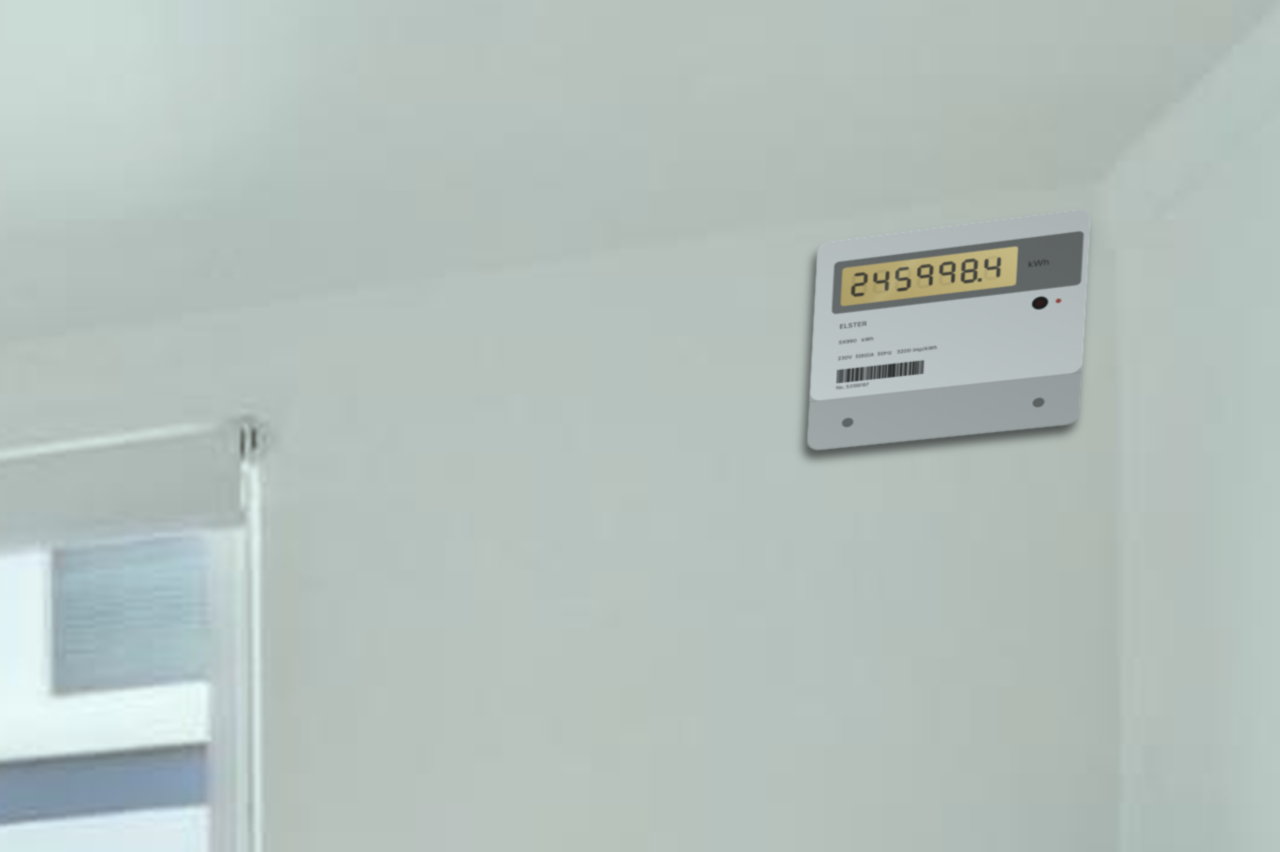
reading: kWh 245998.4
